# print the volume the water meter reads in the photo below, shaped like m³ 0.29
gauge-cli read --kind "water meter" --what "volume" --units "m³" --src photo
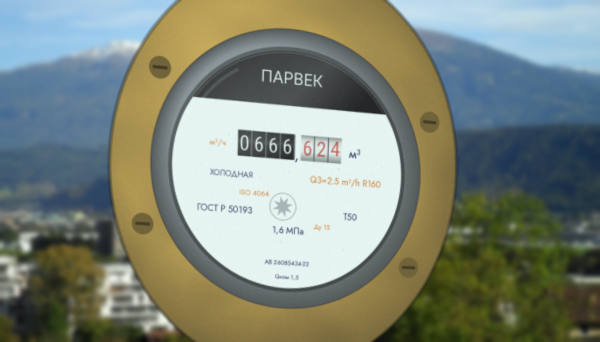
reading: m³ 666.624
